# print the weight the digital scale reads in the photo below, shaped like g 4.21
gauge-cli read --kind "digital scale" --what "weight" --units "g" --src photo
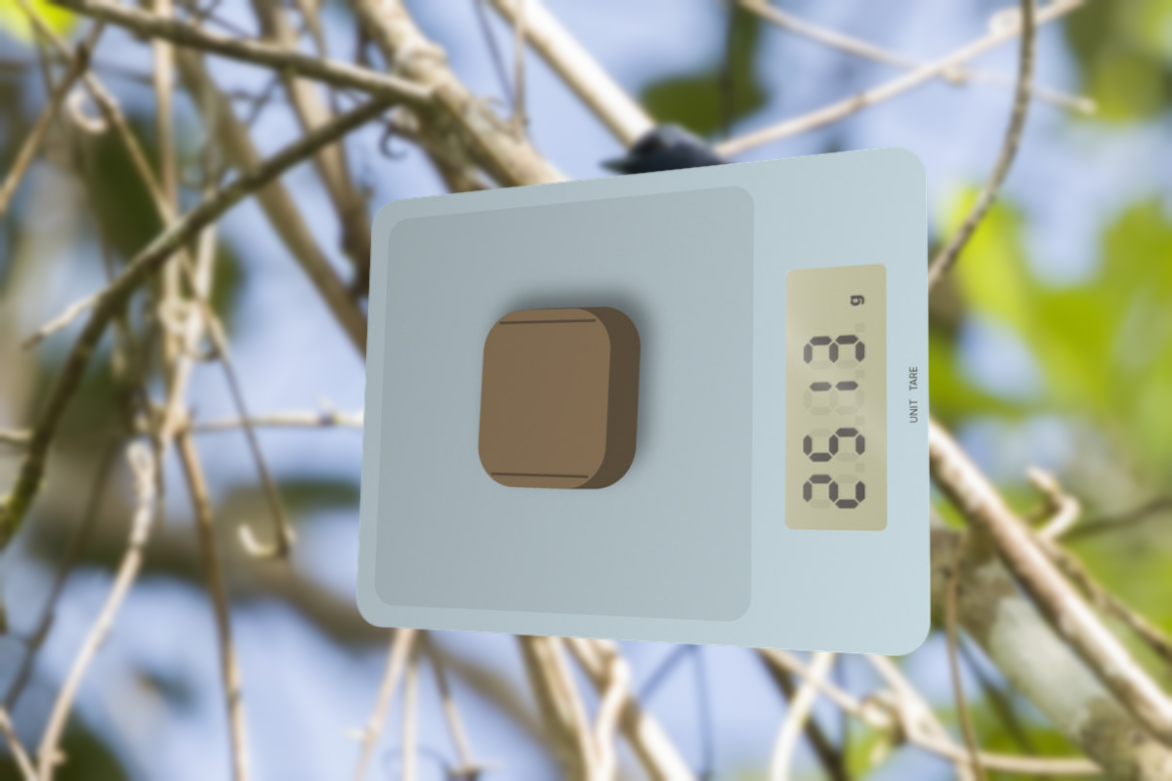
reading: g 2513
